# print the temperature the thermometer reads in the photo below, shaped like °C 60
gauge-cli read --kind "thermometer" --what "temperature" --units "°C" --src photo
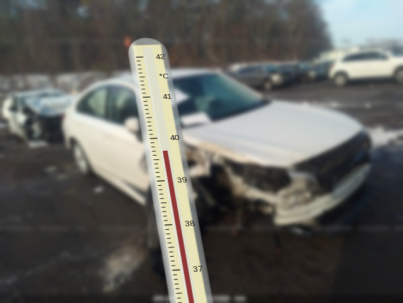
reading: °C 39.7
